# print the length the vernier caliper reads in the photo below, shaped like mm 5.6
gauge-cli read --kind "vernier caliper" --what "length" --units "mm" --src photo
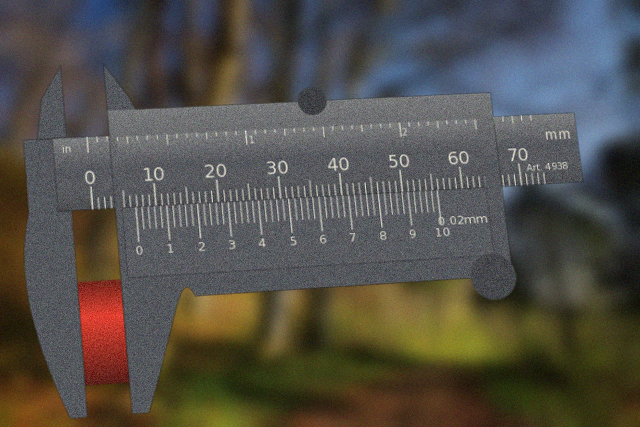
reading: mm 6.8
